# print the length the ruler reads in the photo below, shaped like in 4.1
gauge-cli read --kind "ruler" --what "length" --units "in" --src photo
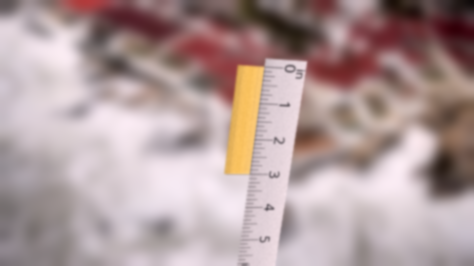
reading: in 3
